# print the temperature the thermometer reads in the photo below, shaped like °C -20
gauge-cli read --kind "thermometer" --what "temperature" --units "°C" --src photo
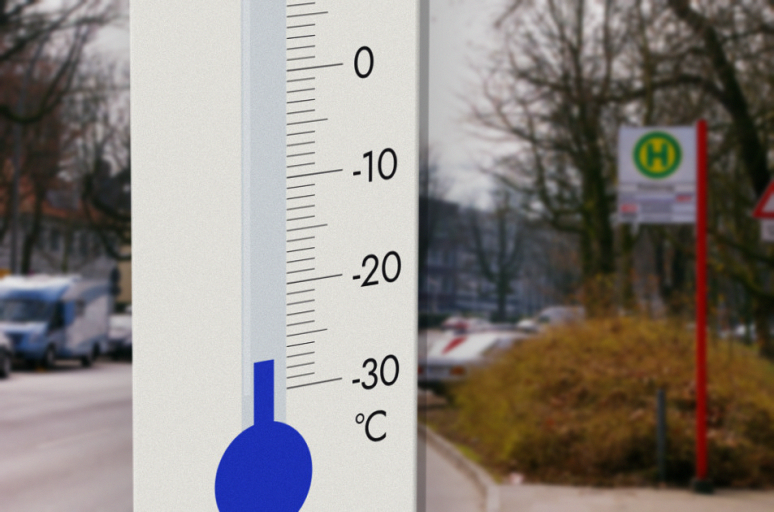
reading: °C -27
